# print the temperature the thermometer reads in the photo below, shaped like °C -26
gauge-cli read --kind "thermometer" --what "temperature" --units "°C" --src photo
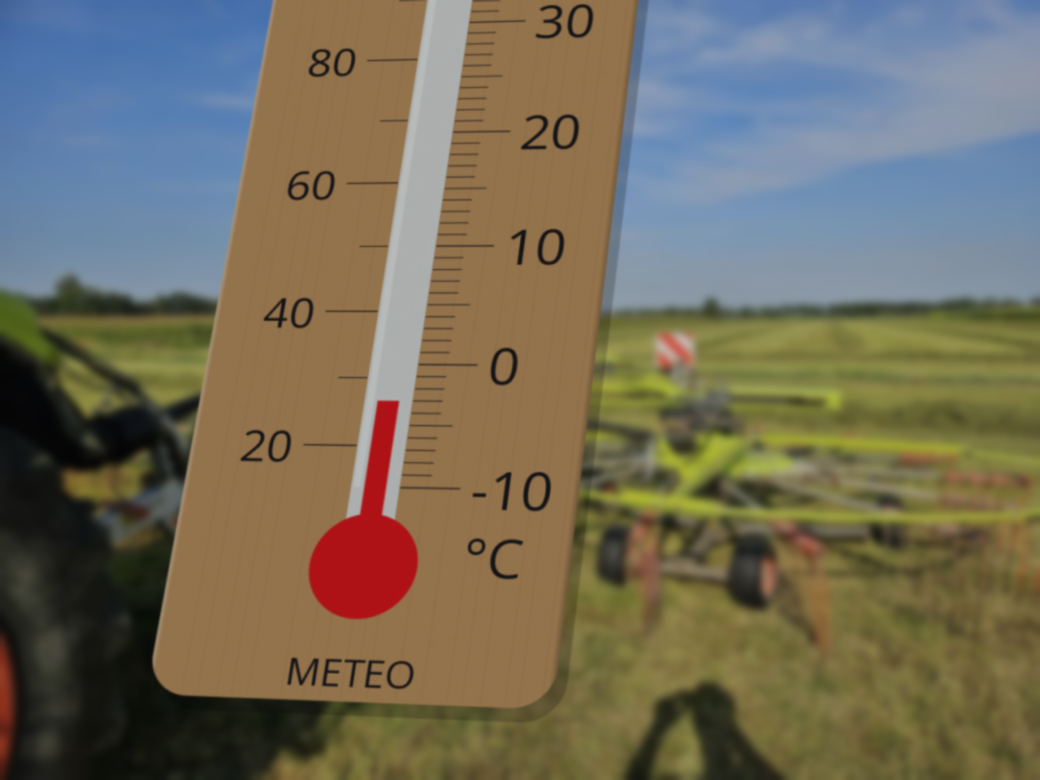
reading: °C -3
